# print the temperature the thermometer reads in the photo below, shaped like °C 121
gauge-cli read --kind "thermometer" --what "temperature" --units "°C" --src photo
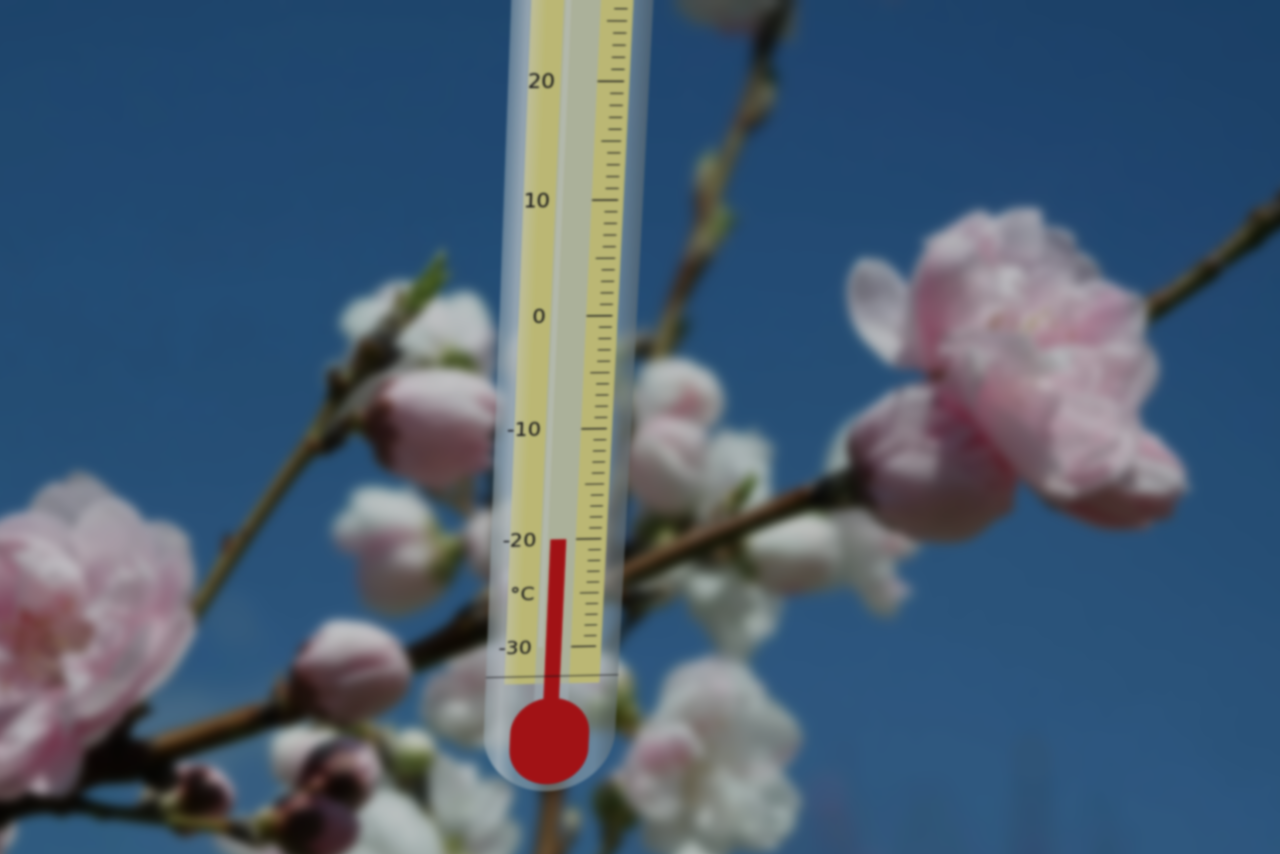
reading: °C -20
